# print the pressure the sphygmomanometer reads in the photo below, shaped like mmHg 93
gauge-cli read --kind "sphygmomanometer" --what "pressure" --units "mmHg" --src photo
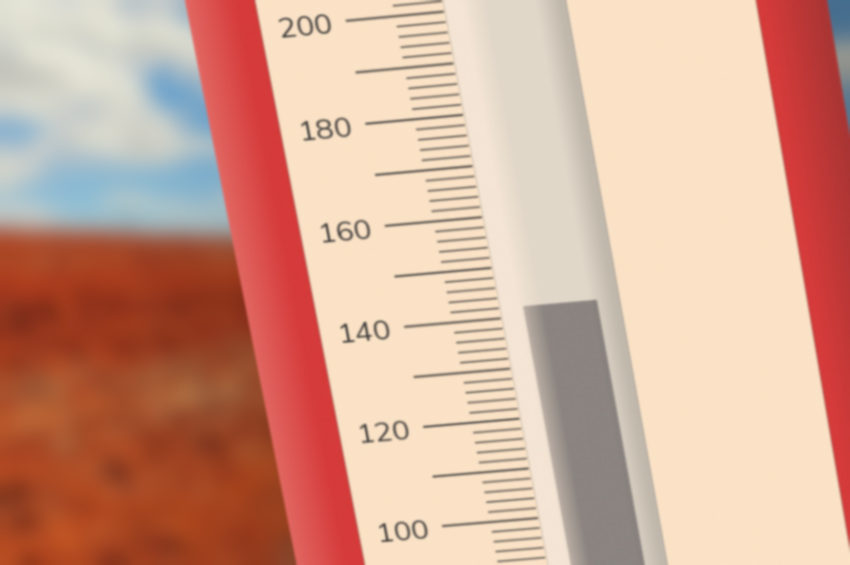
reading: mmHg 142
